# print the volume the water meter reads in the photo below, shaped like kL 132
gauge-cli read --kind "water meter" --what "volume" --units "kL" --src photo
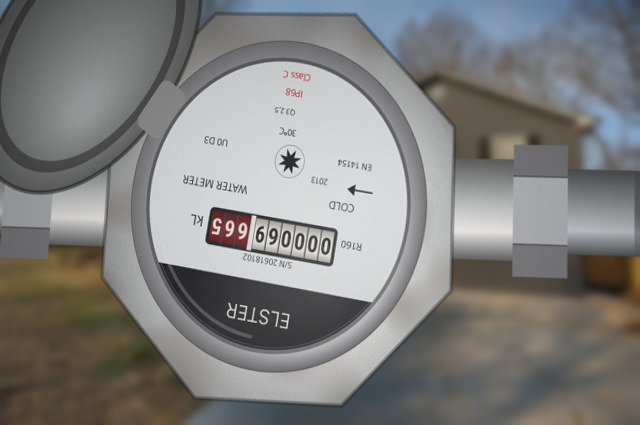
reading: kL 69.665
